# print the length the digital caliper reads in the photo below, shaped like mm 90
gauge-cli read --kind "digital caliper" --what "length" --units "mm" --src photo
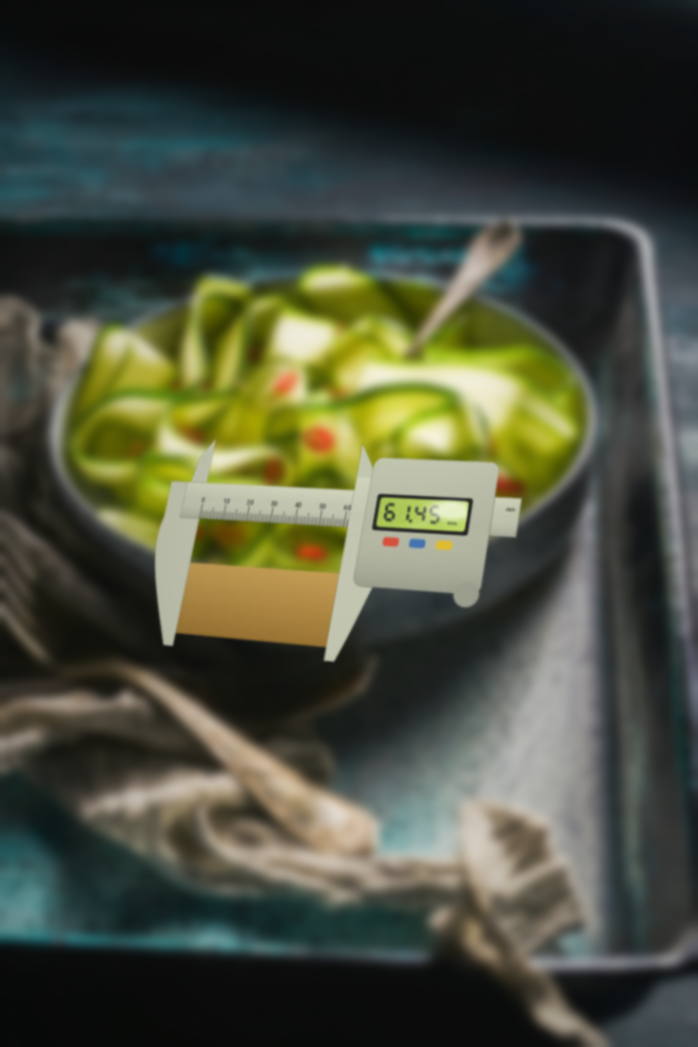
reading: mm 61.45
